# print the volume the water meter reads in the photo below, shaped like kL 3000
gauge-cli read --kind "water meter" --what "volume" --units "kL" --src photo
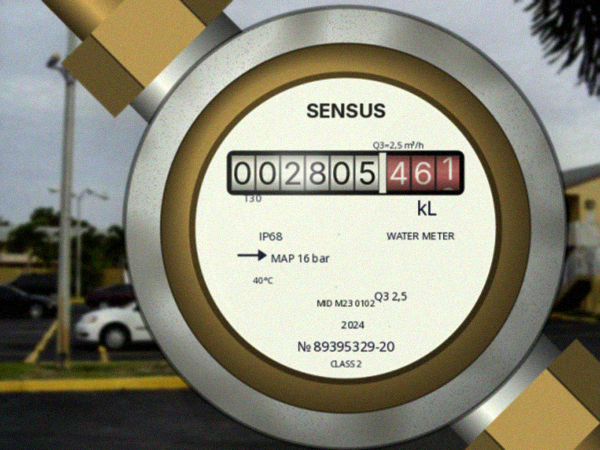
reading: kL 2805.461
